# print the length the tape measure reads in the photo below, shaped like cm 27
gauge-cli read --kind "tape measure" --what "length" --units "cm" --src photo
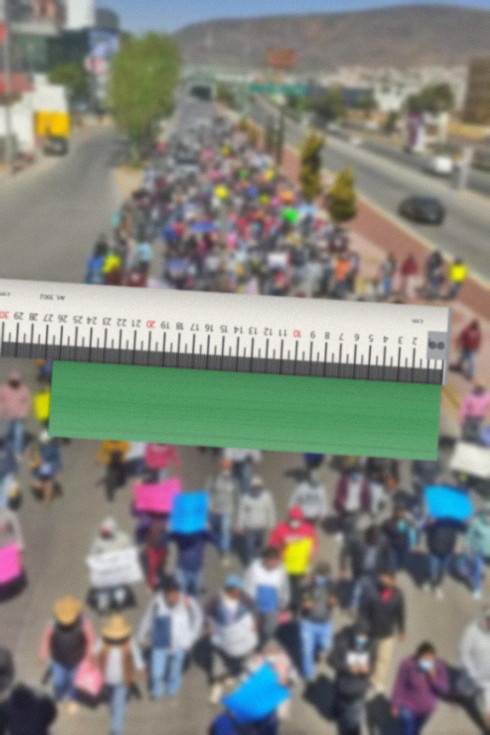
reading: cm 26.5
